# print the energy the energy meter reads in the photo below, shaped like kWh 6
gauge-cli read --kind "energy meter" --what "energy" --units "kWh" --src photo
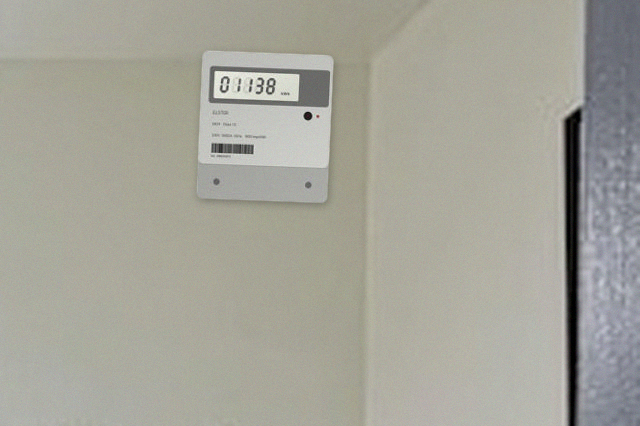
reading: kWh 1138
